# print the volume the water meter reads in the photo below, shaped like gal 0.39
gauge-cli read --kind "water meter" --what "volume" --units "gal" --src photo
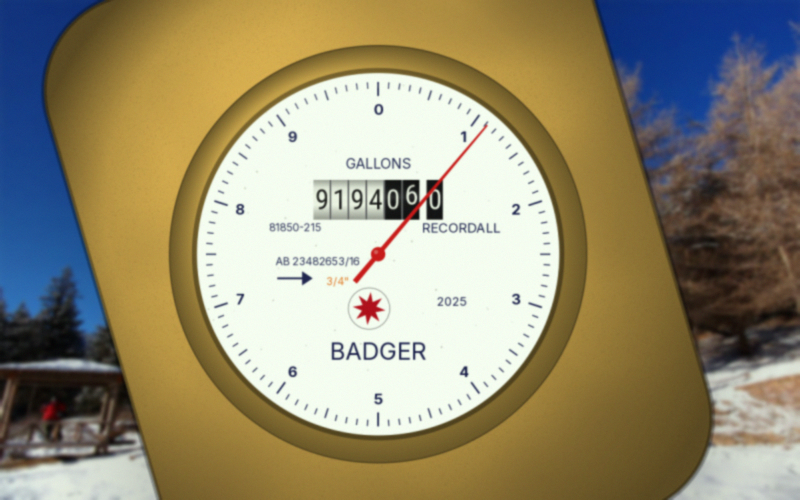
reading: gal 9194061.1
